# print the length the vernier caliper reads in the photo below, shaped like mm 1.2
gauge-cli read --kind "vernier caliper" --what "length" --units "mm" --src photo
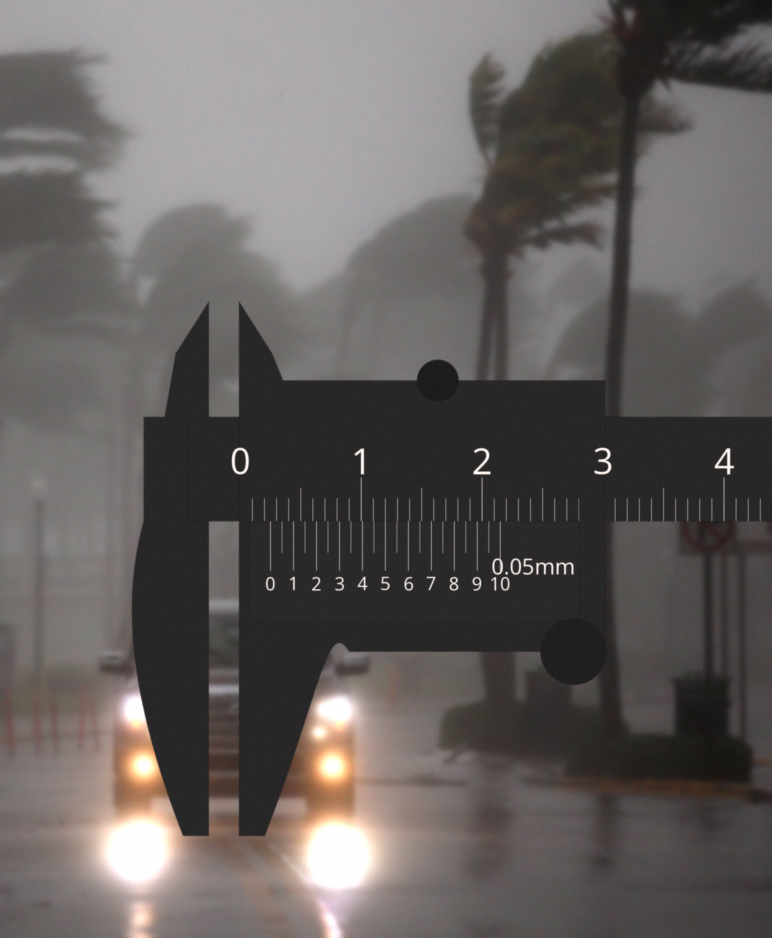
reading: mm 2.5
